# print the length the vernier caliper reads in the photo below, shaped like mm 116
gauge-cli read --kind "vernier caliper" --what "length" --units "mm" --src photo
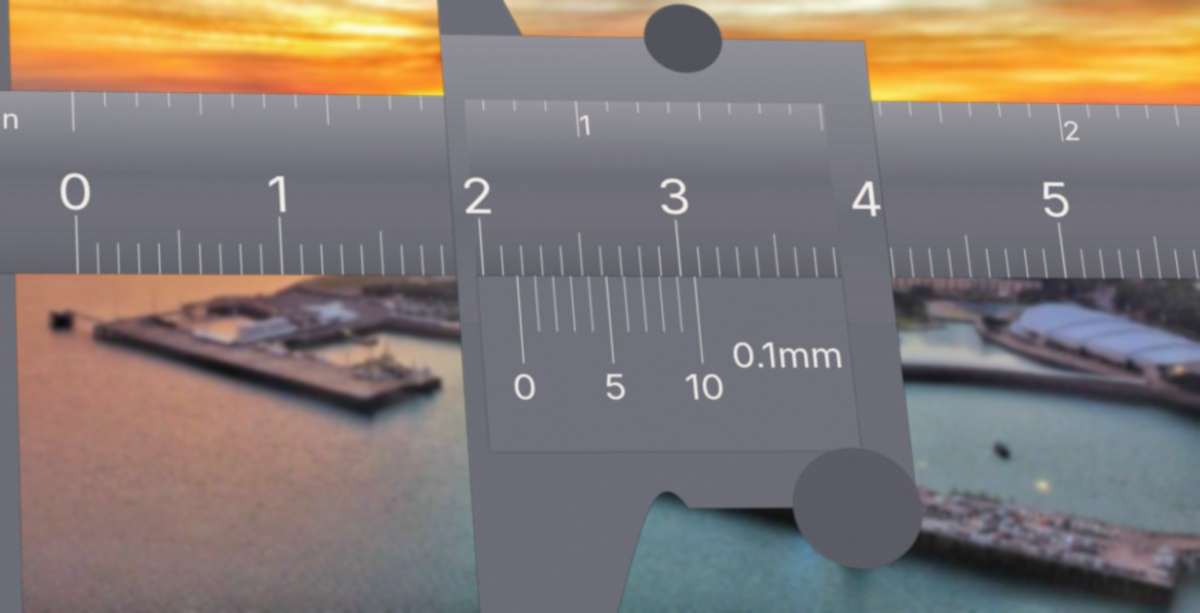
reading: mm 21.7
